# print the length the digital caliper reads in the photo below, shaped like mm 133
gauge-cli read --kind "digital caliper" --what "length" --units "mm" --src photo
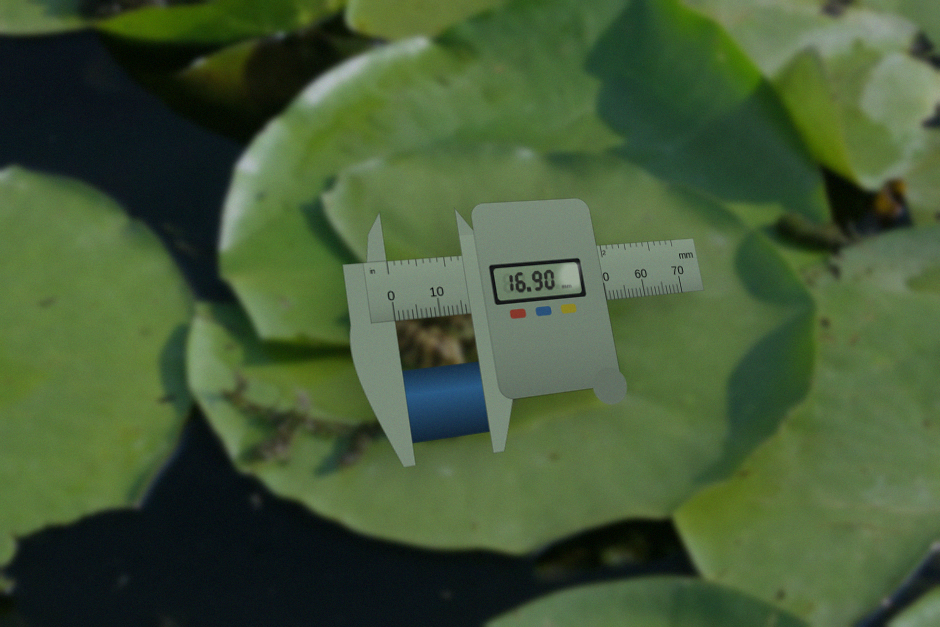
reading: mm 16.90
